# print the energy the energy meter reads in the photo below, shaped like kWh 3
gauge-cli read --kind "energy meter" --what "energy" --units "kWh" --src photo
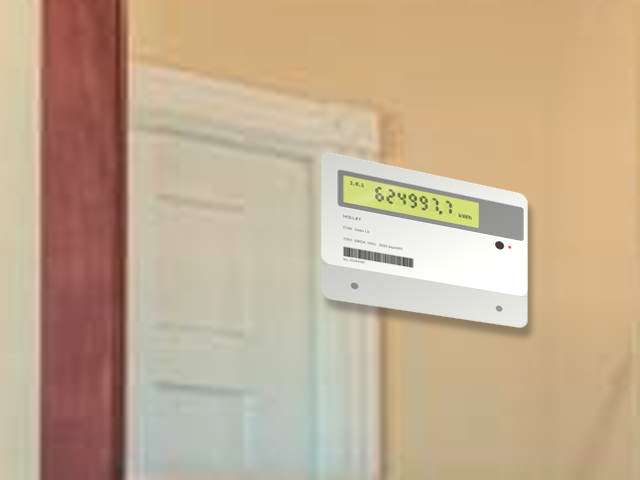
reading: kWh 624997.7
